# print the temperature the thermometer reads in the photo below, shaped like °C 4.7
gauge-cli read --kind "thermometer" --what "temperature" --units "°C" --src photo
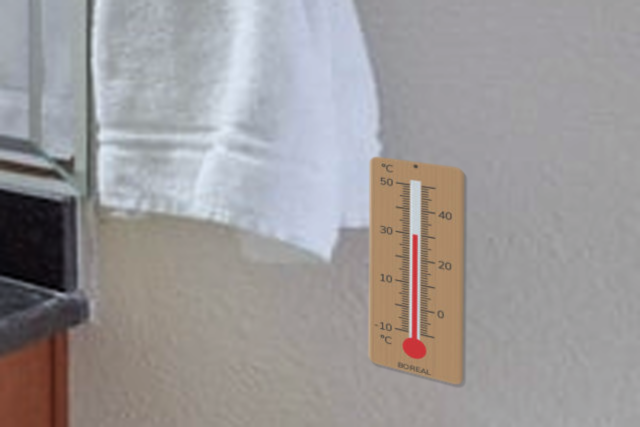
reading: °C 30
